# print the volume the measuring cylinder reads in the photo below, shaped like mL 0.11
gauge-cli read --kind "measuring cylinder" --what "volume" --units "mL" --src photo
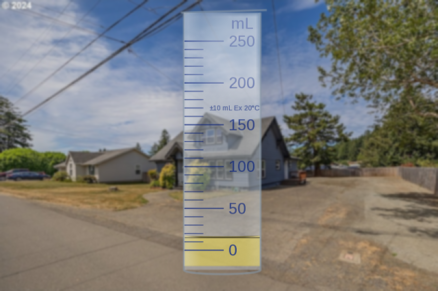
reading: mL 15
